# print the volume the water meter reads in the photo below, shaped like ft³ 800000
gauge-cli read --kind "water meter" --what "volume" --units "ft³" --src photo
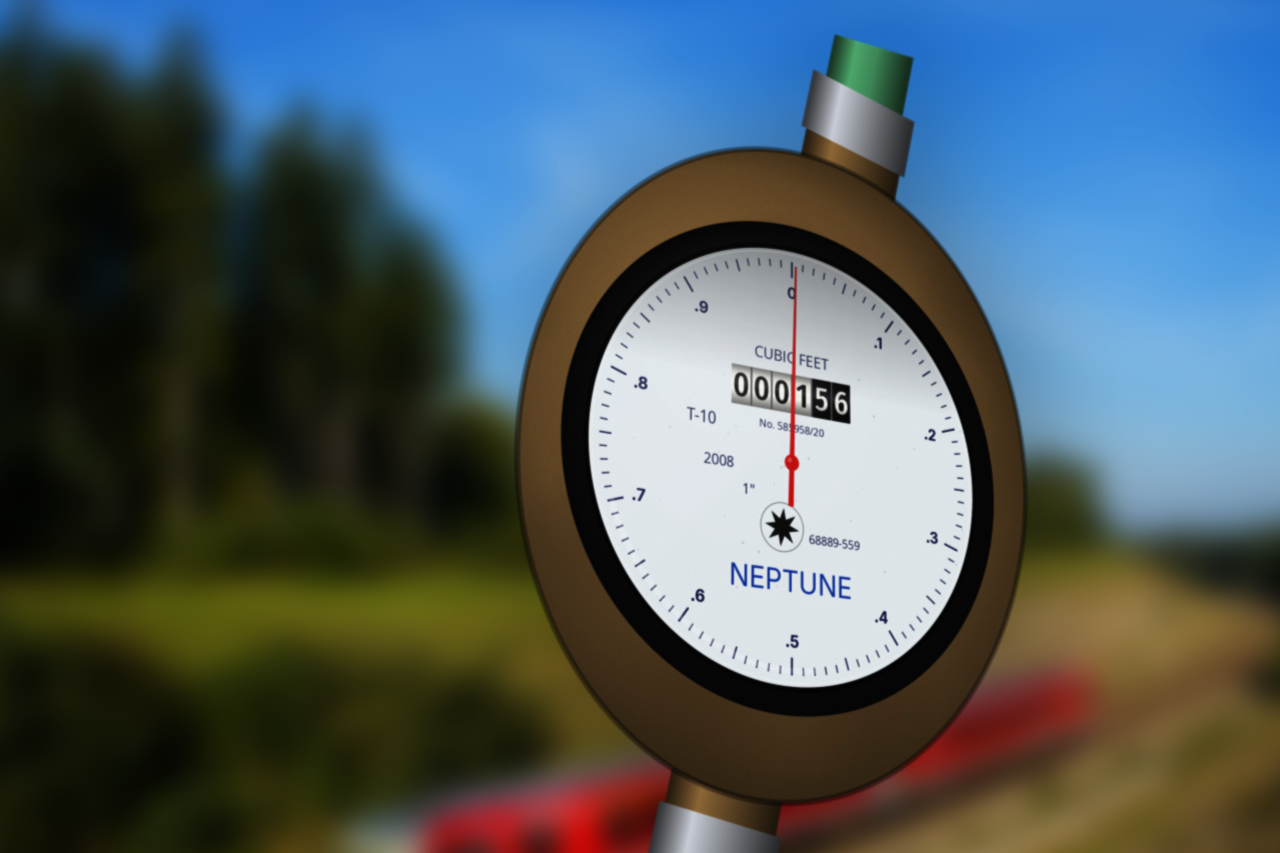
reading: ft³ 156.00
